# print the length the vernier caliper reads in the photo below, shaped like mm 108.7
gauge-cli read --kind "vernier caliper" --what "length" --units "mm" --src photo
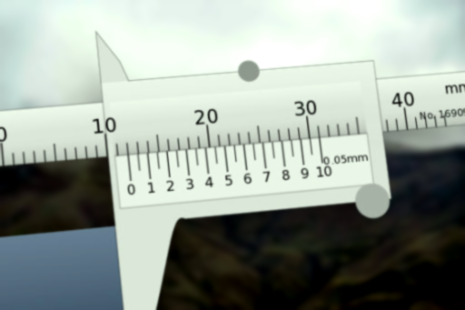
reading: mm 12.0
